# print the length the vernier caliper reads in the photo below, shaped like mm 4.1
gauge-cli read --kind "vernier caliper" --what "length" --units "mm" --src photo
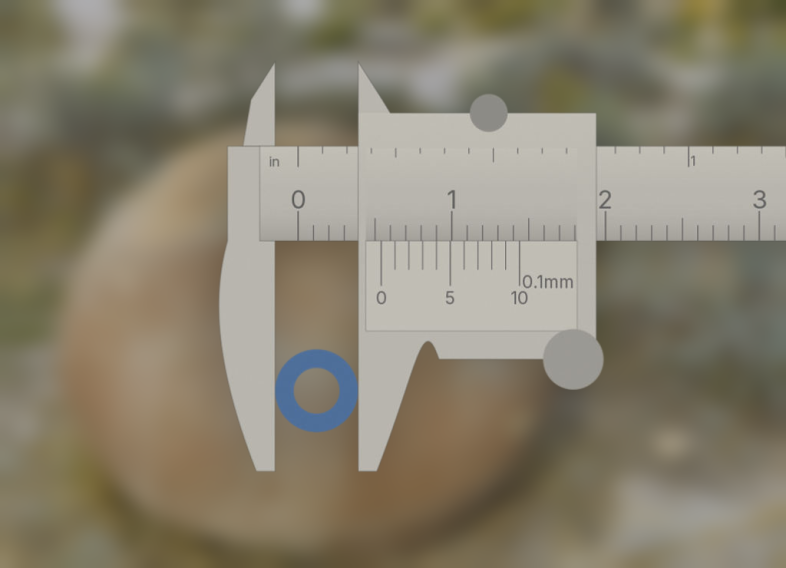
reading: mm 5.4
